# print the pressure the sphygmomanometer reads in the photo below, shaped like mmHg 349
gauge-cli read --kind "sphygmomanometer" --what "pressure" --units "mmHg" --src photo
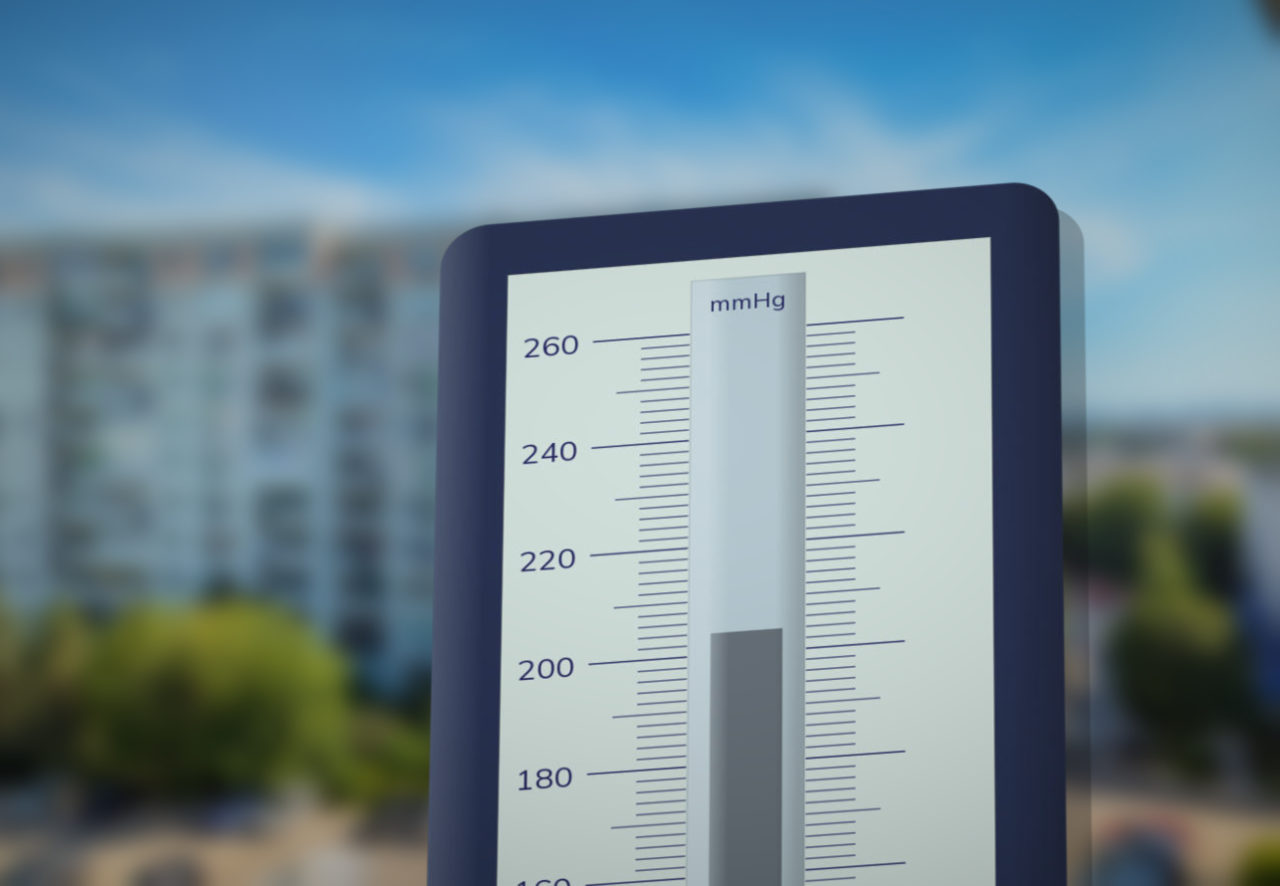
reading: mmHg 204
